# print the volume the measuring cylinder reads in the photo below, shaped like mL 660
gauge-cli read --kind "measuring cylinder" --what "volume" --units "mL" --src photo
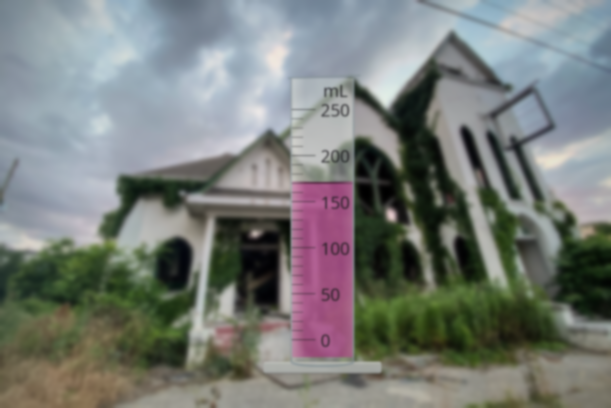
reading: mL 170
